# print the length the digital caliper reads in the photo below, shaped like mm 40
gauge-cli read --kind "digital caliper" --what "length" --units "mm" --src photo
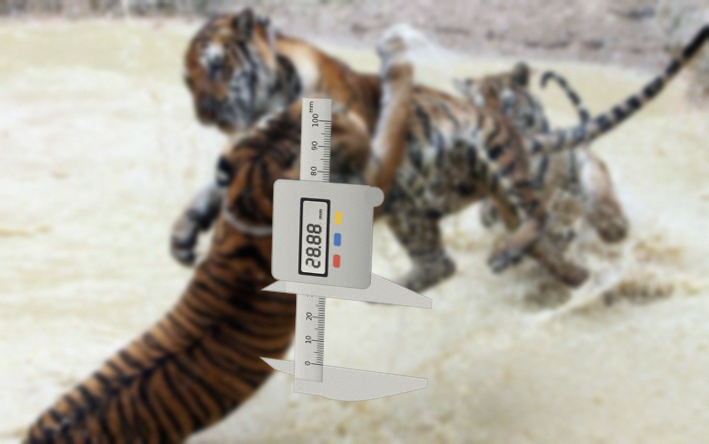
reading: mm 28.88
